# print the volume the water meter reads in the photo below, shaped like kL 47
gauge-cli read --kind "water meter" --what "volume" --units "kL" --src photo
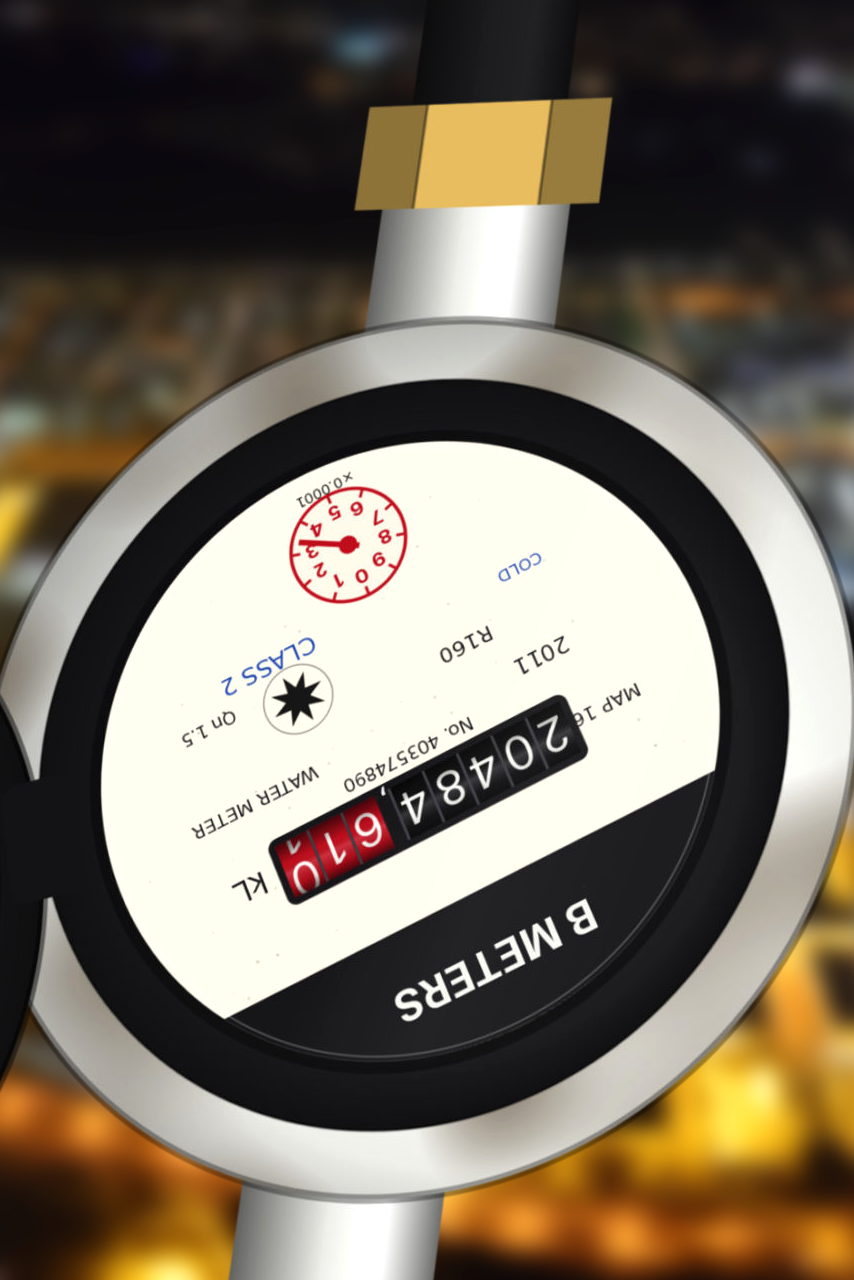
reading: kL 20484.6103
